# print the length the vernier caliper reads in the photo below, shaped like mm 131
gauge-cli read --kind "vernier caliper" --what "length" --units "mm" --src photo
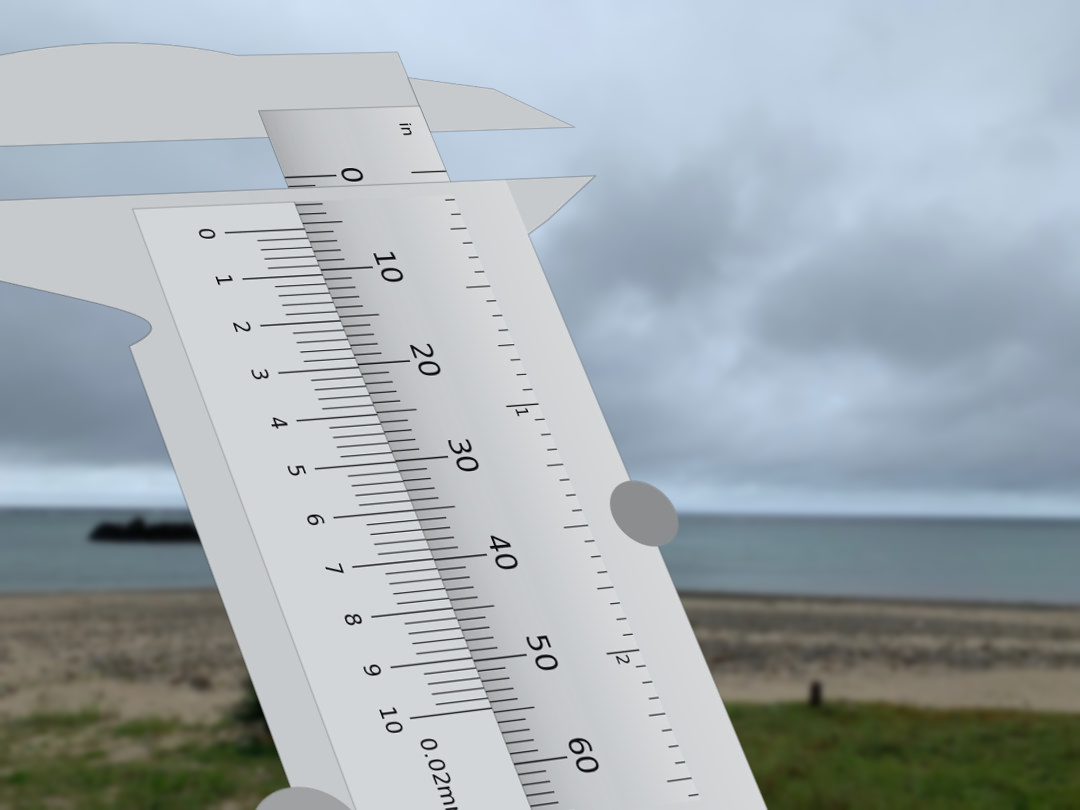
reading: mm 5.6
